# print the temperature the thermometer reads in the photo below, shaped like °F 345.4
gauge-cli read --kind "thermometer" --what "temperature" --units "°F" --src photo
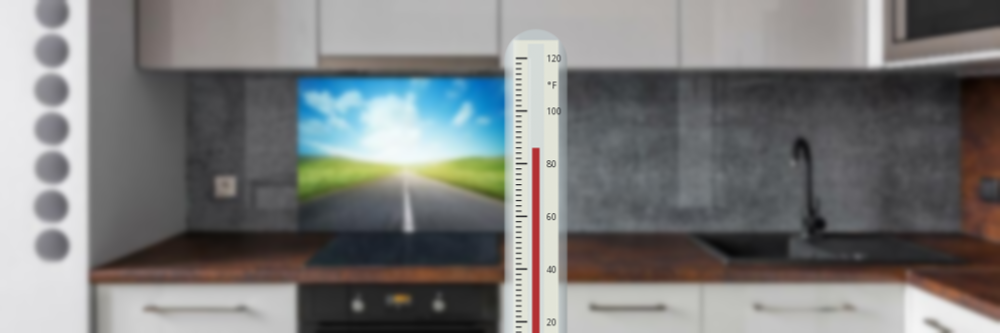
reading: °F 86
